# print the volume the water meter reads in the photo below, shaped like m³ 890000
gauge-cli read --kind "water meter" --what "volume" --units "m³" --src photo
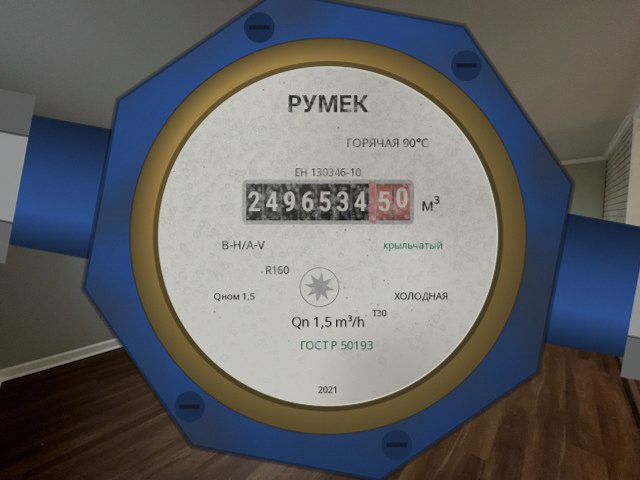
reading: m³ 2496534.50
